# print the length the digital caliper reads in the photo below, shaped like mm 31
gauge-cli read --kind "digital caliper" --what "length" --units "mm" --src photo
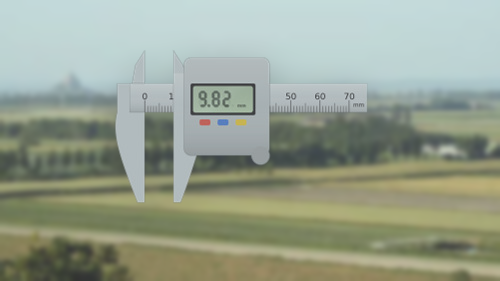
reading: mm 9.82
